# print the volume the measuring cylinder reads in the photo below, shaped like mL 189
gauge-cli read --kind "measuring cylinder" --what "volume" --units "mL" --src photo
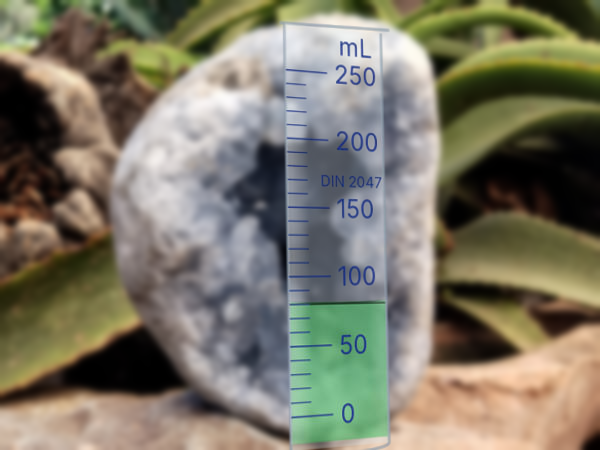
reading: mL 80
